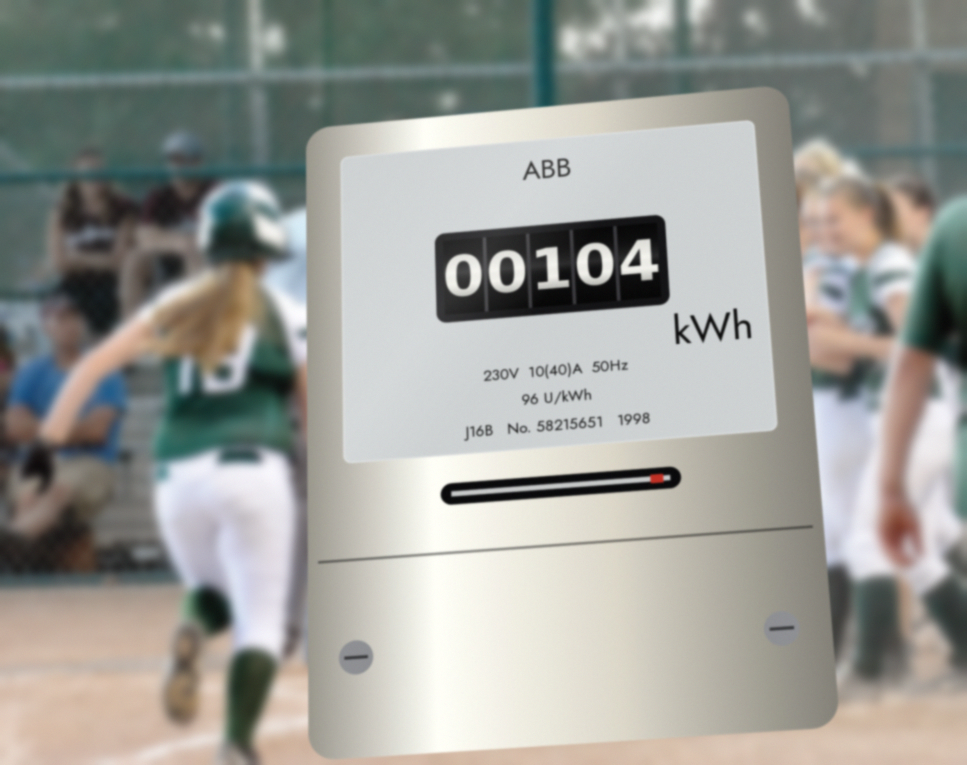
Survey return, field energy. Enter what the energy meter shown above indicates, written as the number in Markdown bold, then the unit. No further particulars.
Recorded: **104** kWh
